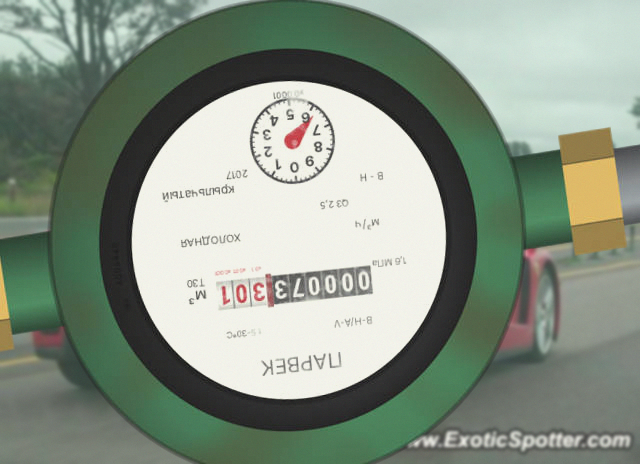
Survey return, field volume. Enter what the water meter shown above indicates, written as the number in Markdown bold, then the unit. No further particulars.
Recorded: **73.3016** m³
